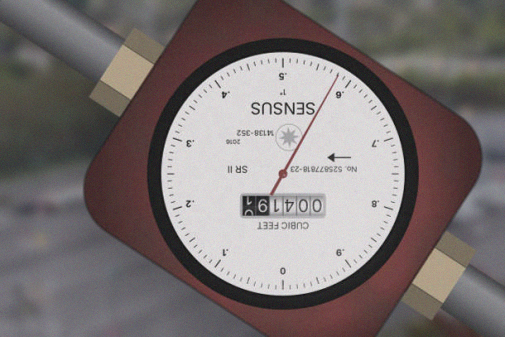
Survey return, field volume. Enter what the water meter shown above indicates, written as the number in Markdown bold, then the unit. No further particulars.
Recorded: **4190.58** ft³
